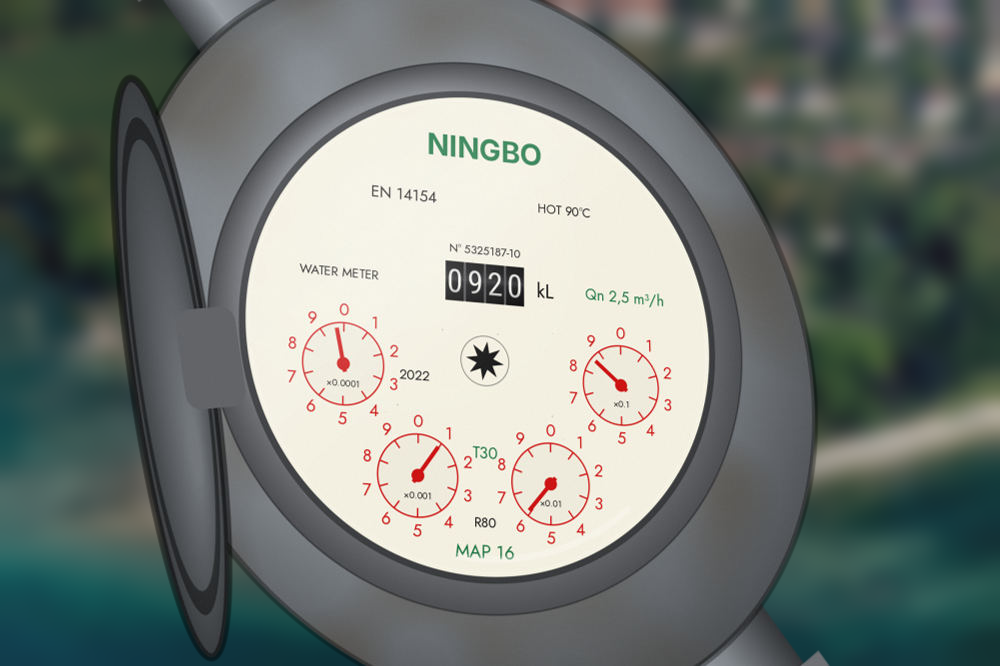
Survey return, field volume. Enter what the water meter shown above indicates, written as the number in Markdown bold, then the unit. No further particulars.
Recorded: **920.8609** kL
